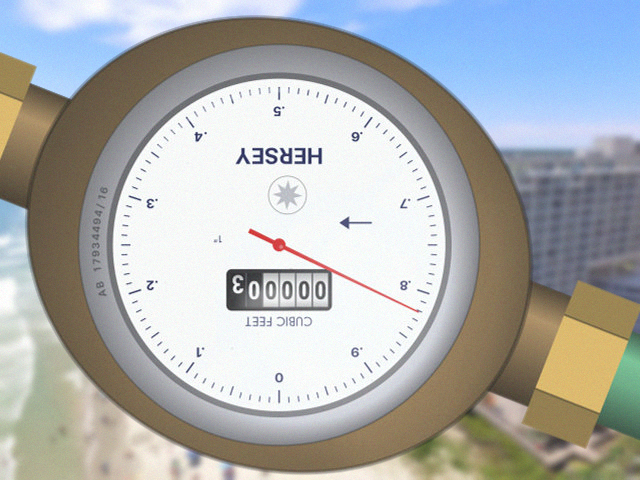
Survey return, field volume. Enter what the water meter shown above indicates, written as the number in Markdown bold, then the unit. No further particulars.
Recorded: **2.82** ft³
